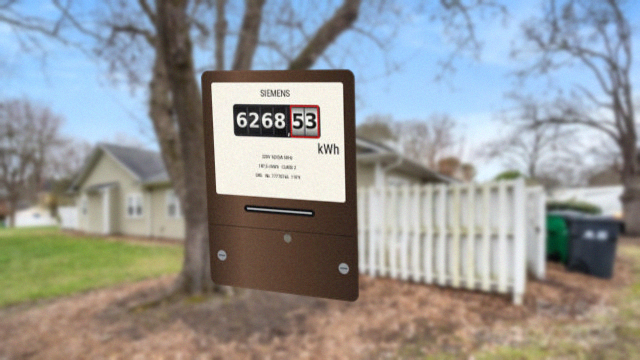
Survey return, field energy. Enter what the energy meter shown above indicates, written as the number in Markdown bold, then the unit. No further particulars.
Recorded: **6268.53** kWh
